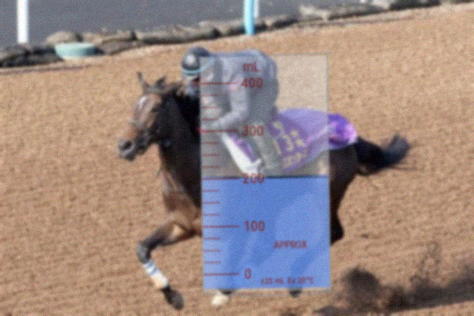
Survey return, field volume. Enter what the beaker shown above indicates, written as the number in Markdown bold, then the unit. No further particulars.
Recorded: **200** mL
